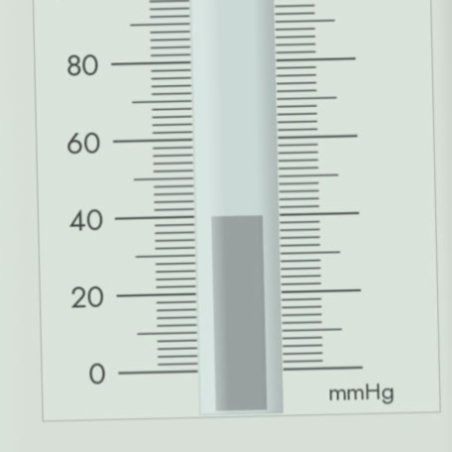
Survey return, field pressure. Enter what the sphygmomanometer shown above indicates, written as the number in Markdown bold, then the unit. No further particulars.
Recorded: **40** mmHg
